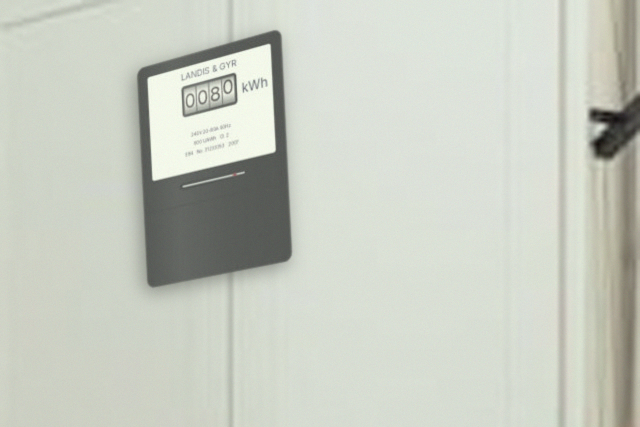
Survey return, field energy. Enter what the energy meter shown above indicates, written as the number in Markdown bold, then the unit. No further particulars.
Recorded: **80** kWh
